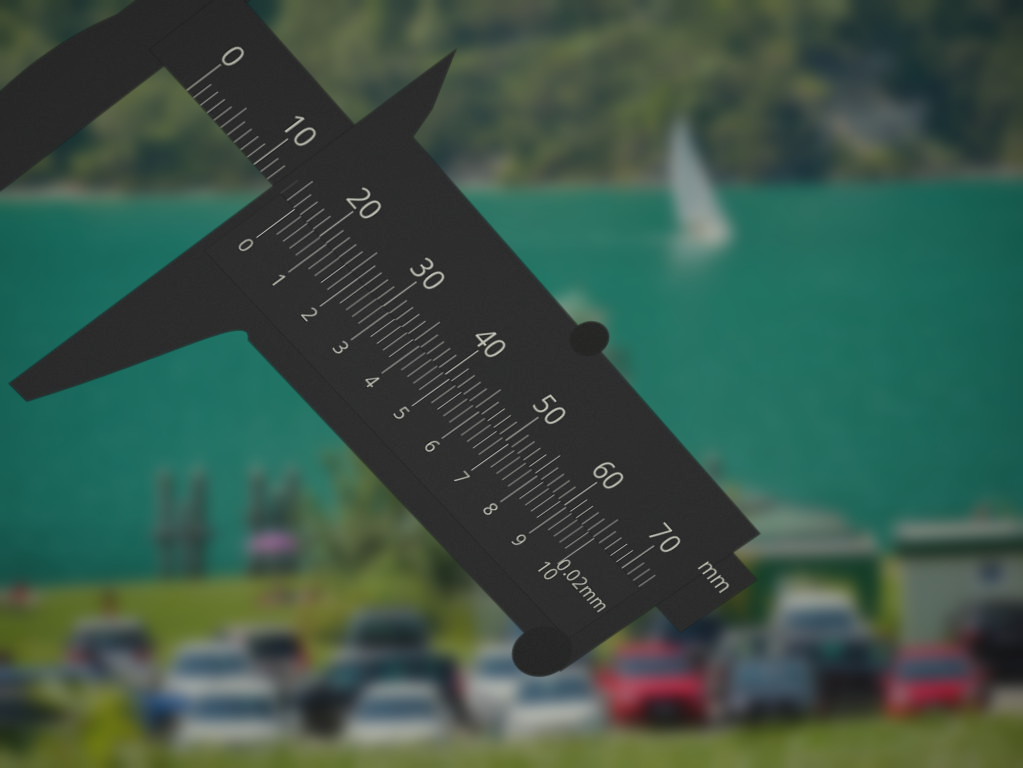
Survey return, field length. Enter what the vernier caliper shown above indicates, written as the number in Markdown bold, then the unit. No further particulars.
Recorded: **16.2** mm
